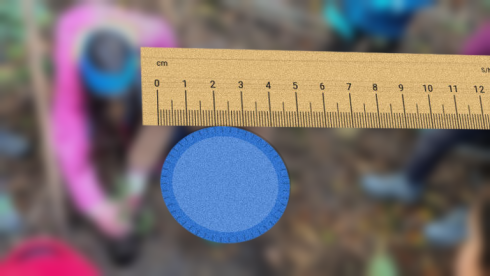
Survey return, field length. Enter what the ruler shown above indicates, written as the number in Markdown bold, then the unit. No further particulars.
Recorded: **4.5** cm
